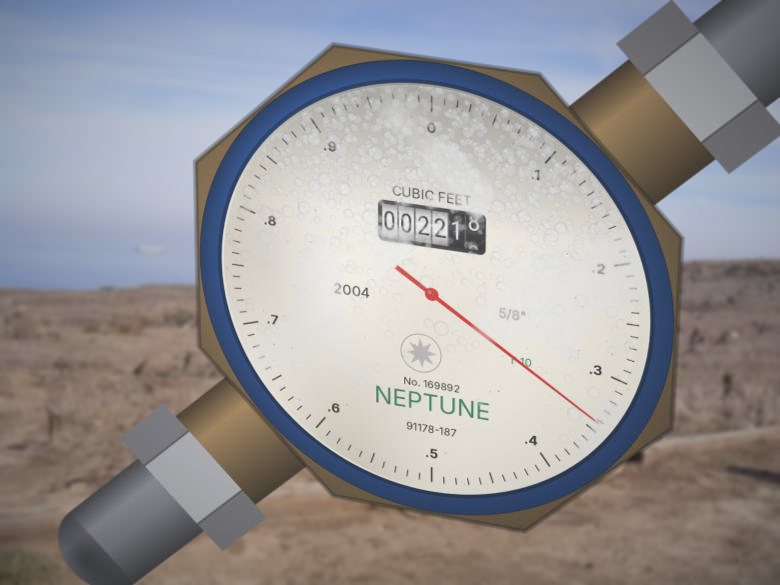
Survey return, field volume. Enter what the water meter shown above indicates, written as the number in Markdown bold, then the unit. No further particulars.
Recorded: **2218.34** ft³
